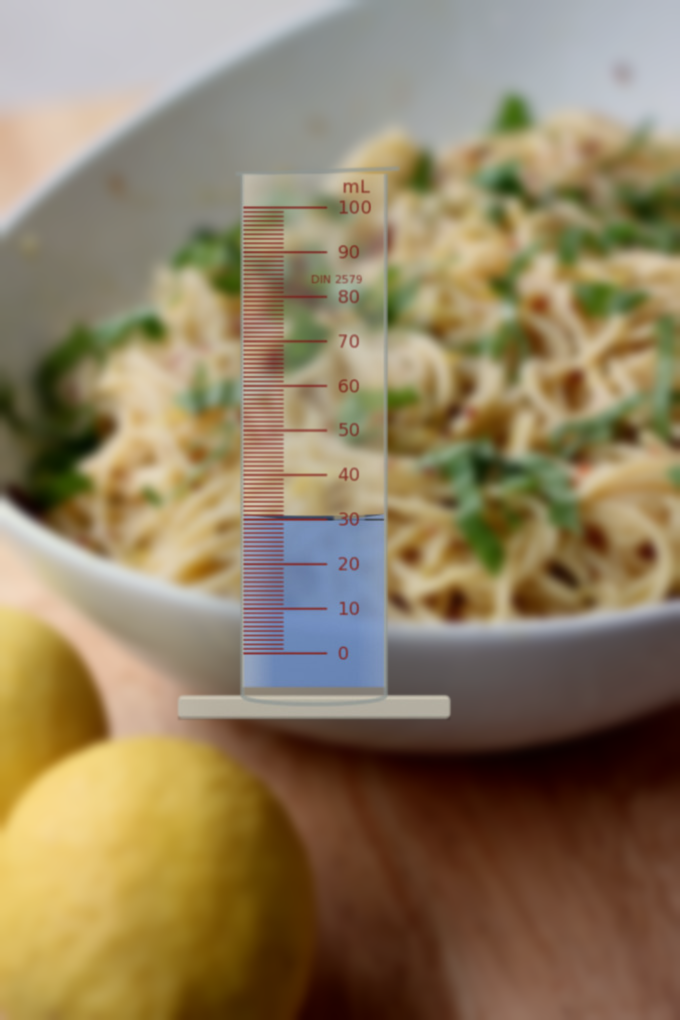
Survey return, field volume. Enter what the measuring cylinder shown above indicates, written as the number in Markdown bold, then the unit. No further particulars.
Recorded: **30** mL
